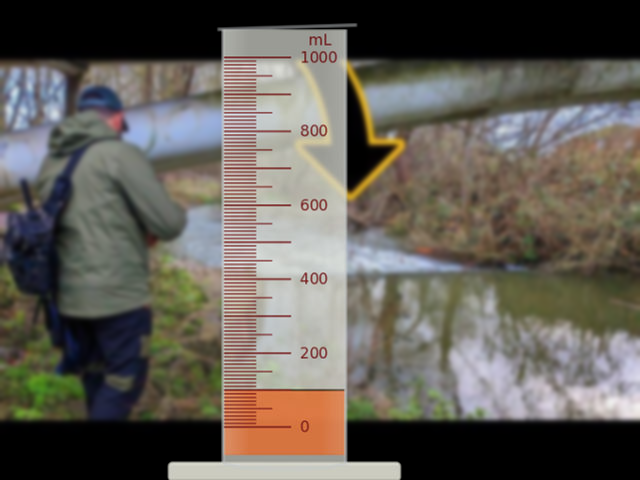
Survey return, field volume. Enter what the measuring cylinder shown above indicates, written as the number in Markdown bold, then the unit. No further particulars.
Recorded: **100** mL
